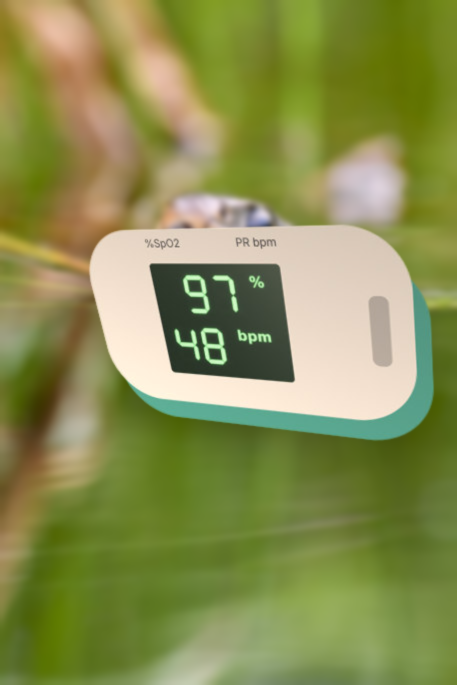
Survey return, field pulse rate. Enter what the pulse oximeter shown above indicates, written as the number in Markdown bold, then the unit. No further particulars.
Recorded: **48** bpm
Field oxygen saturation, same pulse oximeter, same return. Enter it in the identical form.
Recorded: **97** %
